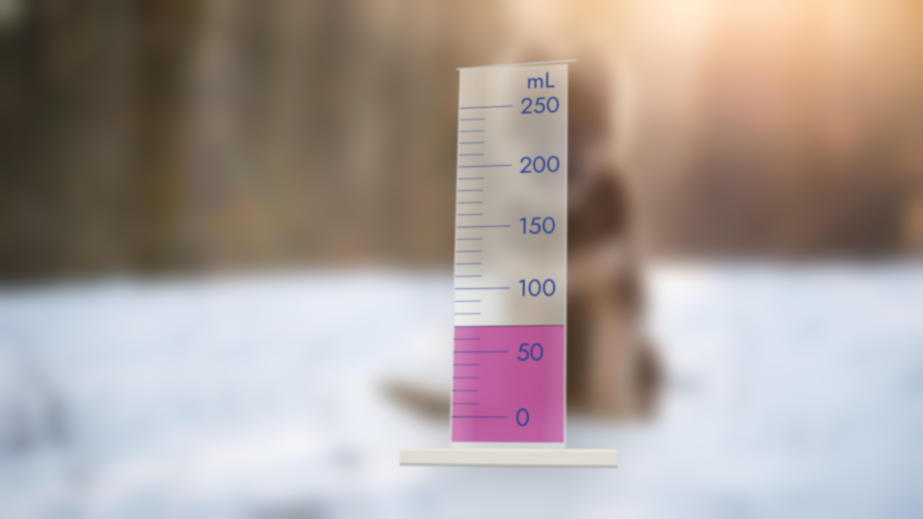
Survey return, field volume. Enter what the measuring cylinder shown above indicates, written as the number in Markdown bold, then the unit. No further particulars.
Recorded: **70** mL
